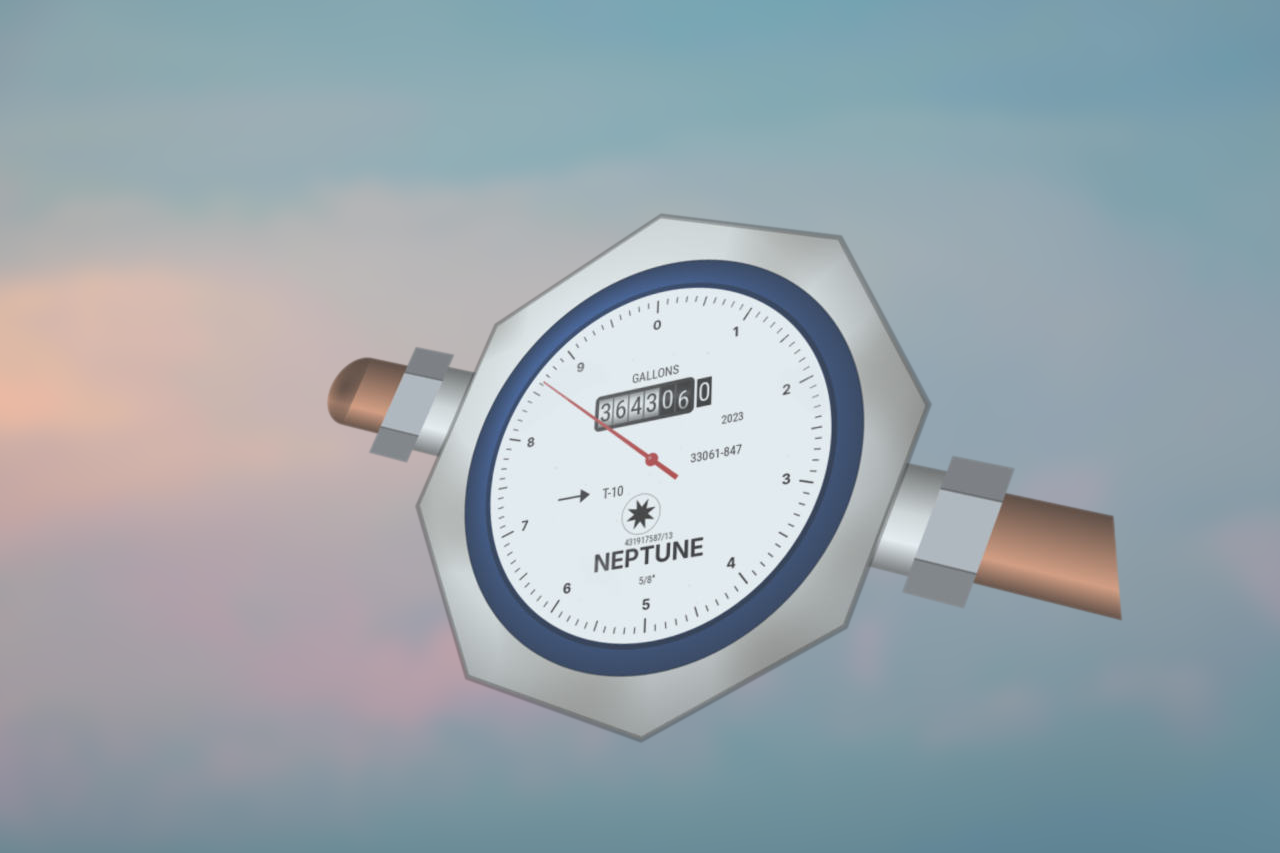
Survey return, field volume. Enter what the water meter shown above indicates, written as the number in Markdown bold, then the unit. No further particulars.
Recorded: **3643058.6** gal
